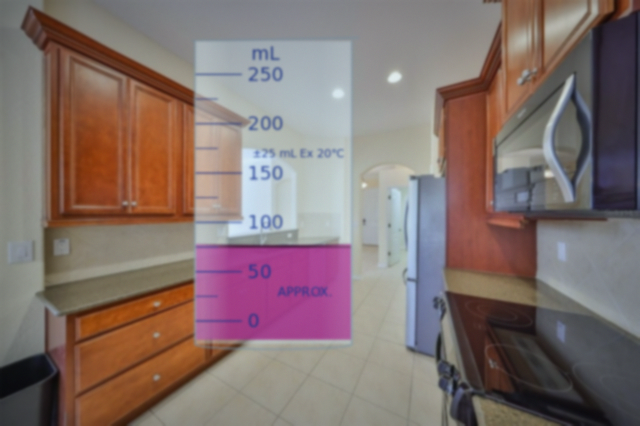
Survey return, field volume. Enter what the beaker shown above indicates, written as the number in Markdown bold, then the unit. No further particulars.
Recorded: **75** mL
